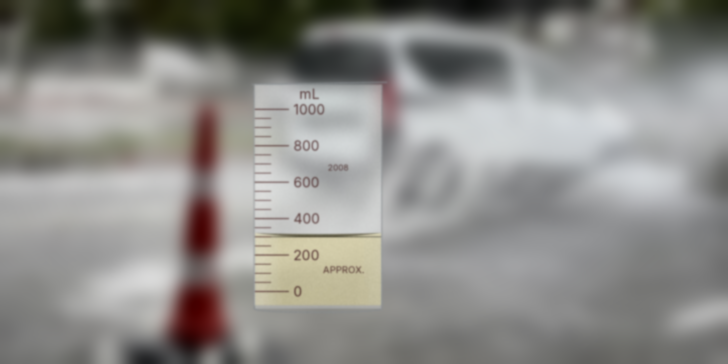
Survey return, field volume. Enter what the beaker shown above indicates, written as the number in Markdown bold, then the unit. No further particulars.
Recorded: **300** mL
